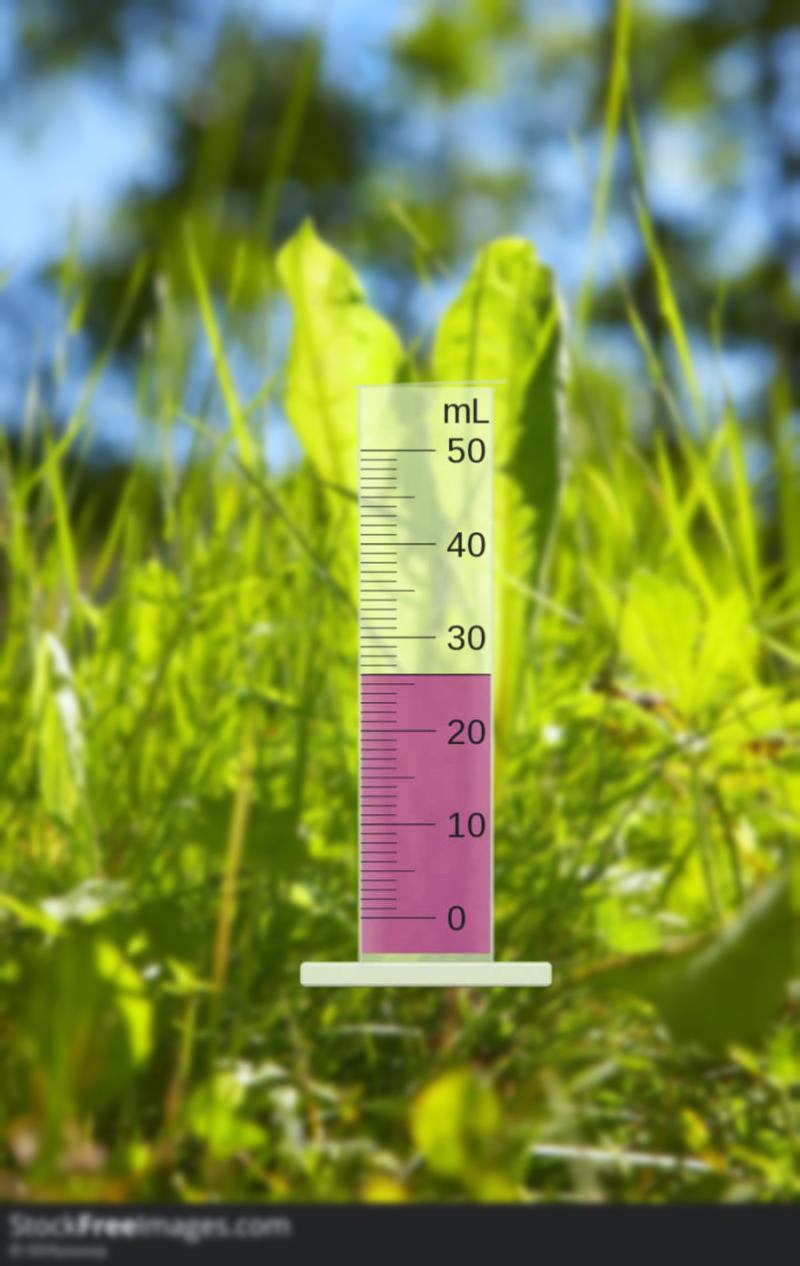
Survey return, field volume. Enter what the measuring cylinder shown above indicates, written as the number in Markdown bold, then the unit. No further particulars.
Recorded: **26** mL
